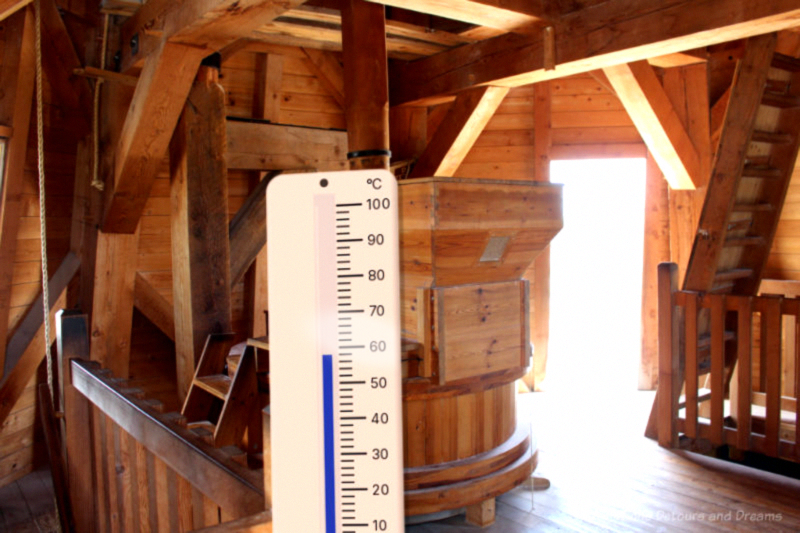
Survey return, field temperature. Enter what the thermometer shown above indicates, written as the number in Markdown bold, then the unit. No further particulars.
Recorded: **58** °C
